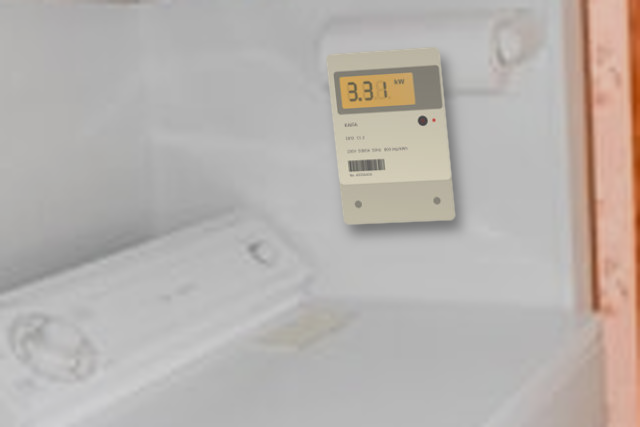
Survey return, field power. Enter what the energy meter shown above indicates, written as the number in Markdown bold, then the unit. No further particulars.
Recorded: **3.31** kW
